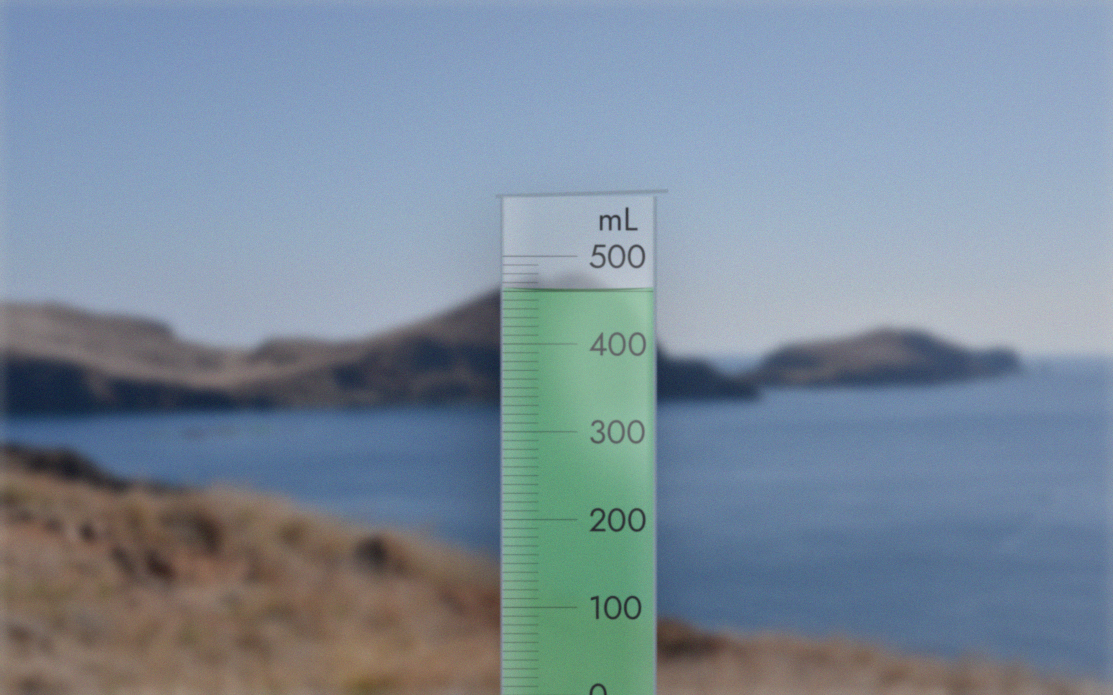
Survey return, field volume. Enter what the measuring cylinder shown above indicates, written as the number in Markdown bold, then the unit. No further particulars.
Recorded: **460** mL
